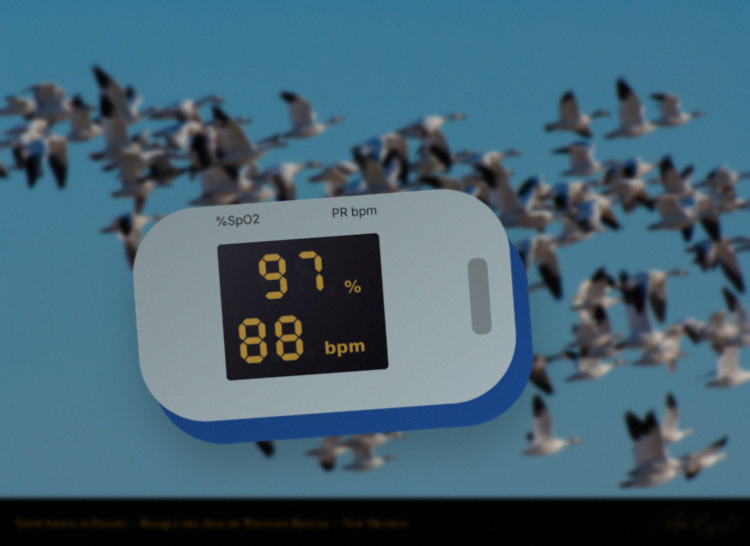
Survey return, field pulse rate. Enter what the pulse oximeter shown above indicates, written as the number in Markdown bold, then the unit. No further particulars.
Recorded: **88** bpm
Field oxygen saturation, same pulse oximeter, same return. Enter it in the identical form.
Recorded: **97** %
